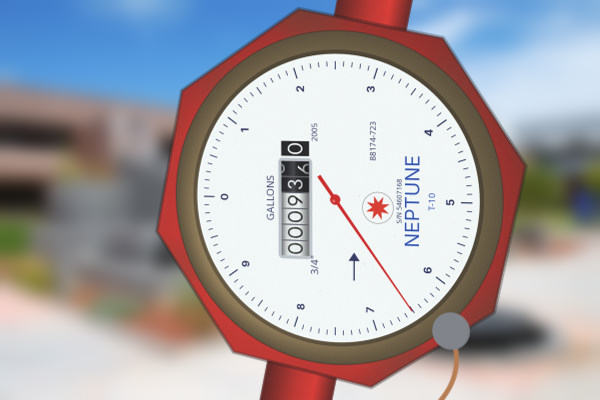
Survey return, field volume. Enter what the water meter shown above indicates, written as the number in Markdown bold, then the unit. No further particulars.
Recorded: **9356.5** gal
